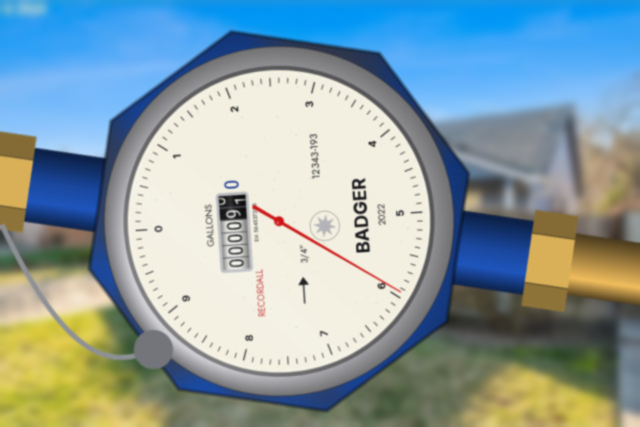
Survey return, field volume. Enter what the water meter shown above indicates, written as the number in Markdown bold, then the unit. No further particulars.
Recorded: **905.9** gal
